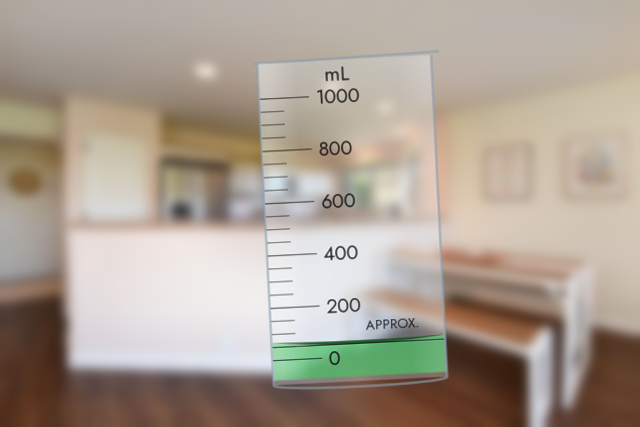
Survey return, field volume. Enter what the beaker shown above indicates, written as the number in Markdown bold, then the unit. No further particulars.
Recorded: **50** mL
